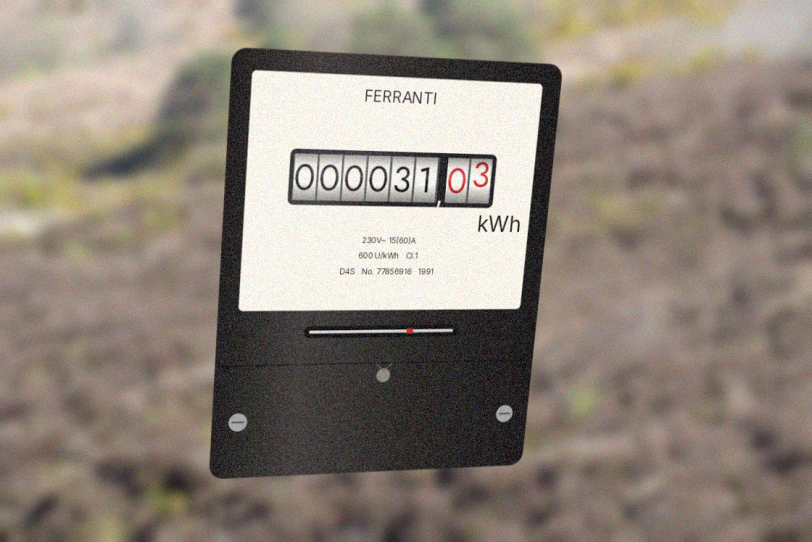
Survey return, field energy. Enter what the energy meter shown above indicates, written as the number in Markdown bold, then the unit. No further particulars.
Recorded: **31.03** kWh
